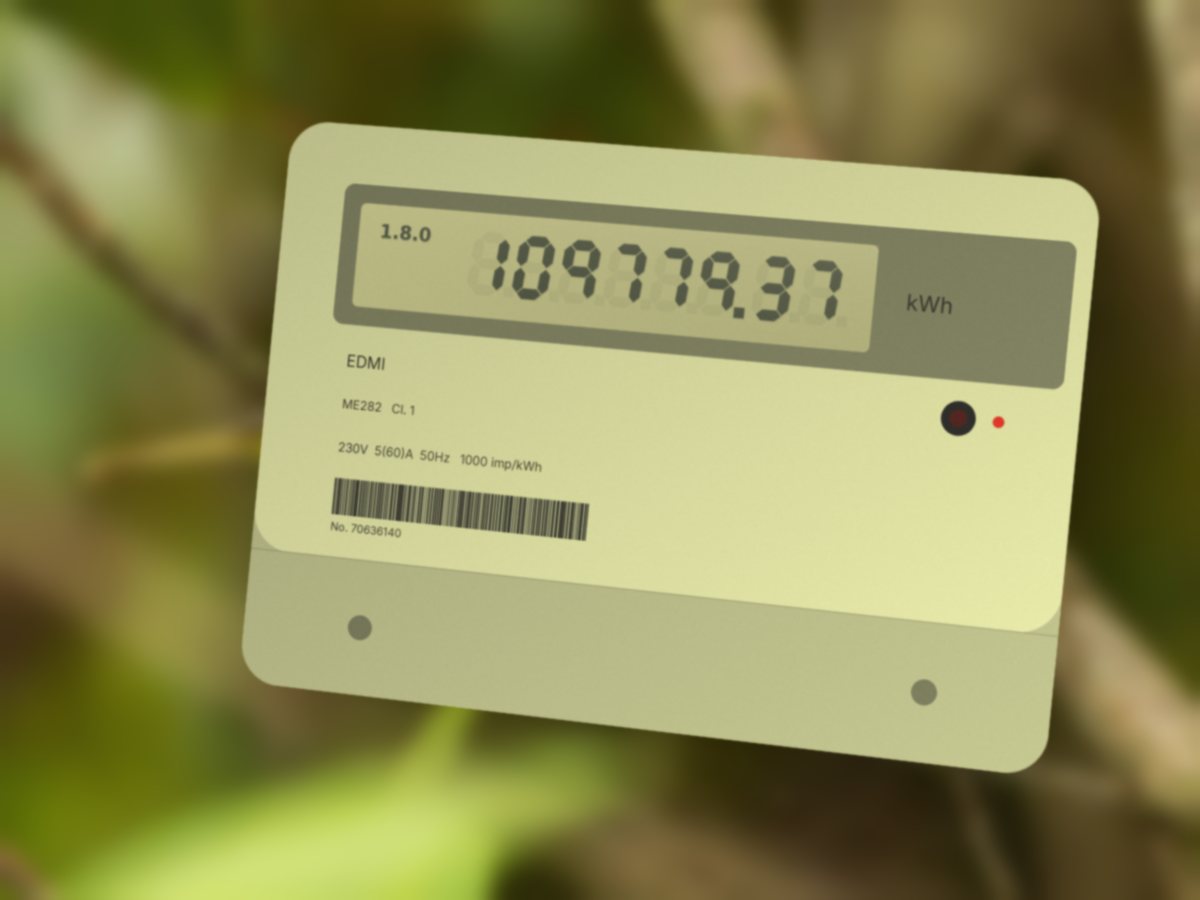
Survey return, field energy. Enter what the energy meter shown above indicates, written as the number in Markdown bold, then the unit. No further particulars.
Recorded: **109779.37** kWh
